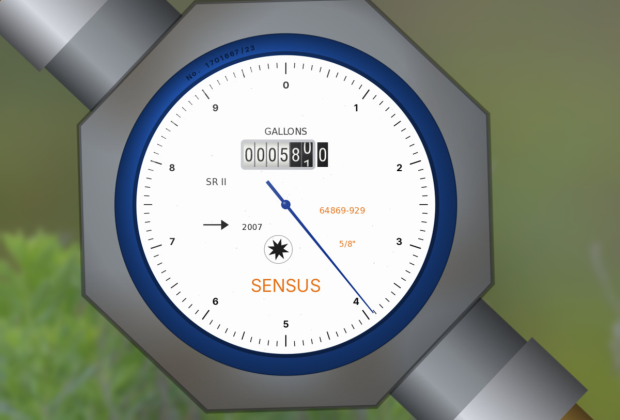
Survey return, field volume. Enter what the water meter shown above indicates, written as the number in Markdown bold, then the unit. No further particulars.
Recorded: **5803.9** gal
